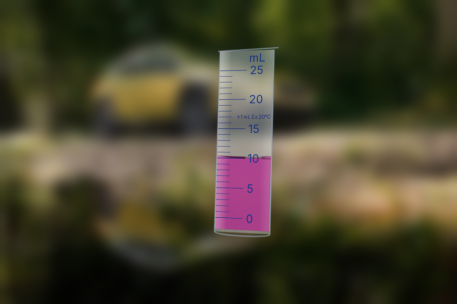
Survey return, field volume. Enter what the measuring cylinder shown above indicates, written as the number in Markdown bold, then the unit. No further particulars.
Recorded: **10** mL
